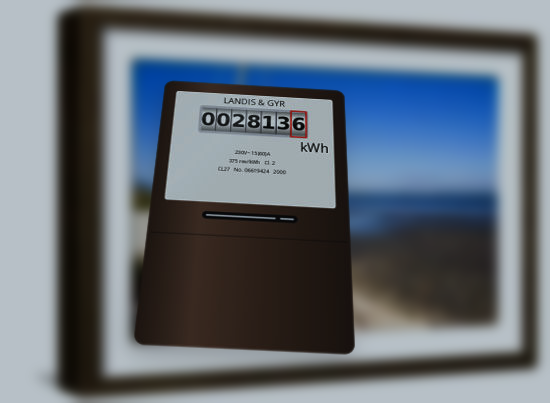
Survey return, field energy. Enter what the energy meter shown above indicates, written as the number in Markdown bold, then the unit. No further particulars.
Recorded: **2813.6** kWh
